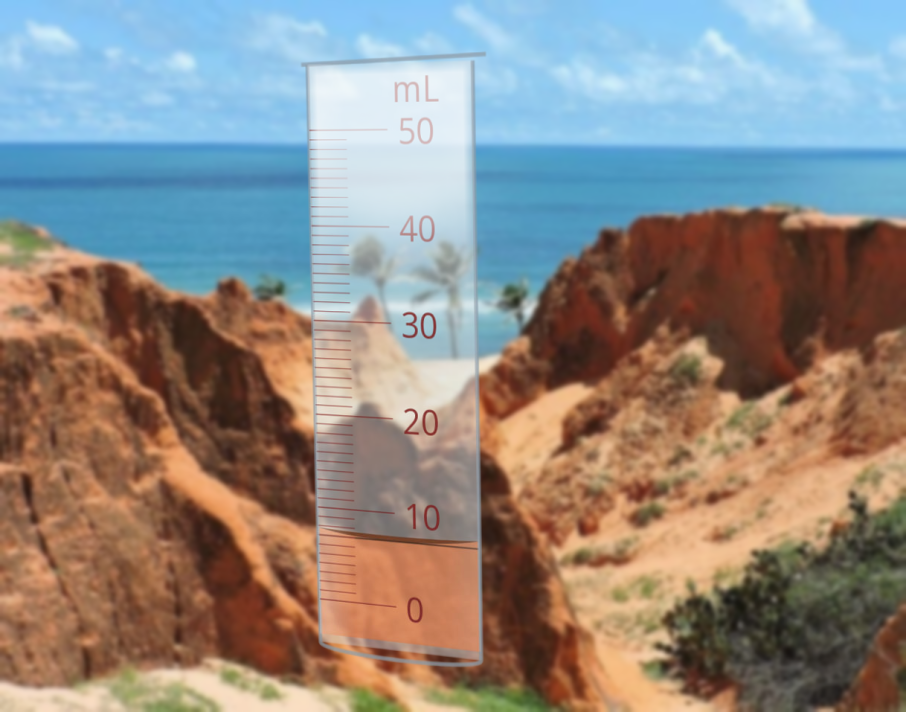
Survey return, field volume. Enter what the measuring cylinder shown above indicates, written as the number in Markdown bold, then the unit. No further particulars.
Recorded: **7** mL
